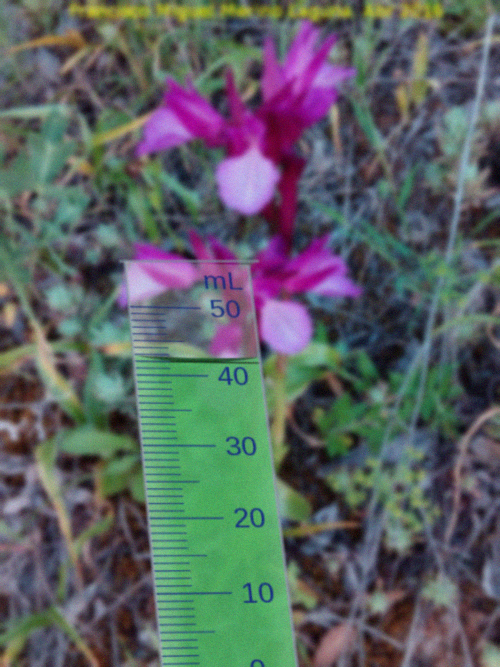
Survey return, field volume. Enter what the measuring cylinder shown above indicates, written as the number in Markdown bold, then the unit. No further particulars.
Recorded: **42** mL
